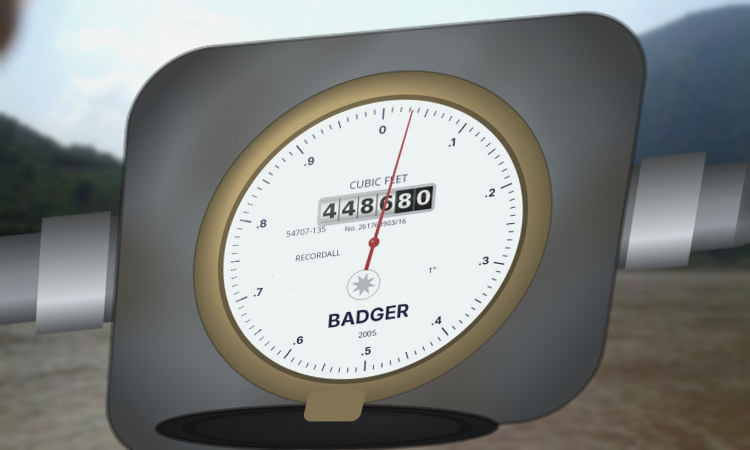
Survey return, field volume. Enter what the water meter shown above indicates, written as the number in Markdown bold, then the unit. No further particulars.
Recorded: **448680.03** ft³
